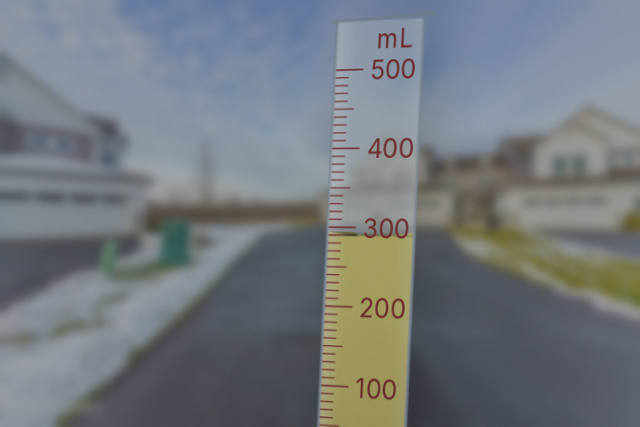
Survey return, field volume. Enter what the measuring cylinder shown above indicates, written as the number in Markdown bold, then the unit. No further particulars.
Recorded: **290** mL
